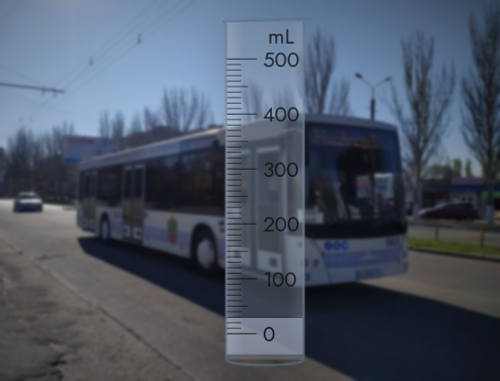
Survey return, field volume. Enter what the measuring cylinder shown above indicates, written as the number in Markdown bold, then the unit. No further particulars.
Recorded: **30** mL
